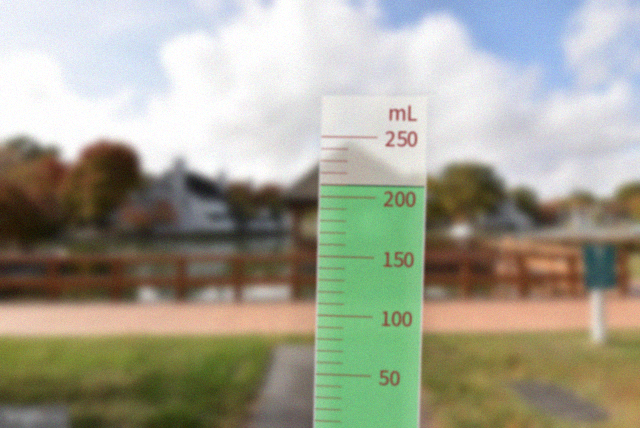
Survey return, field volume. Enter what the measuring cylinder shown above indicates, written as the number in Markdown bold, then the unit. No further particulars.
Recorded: **210** mL
